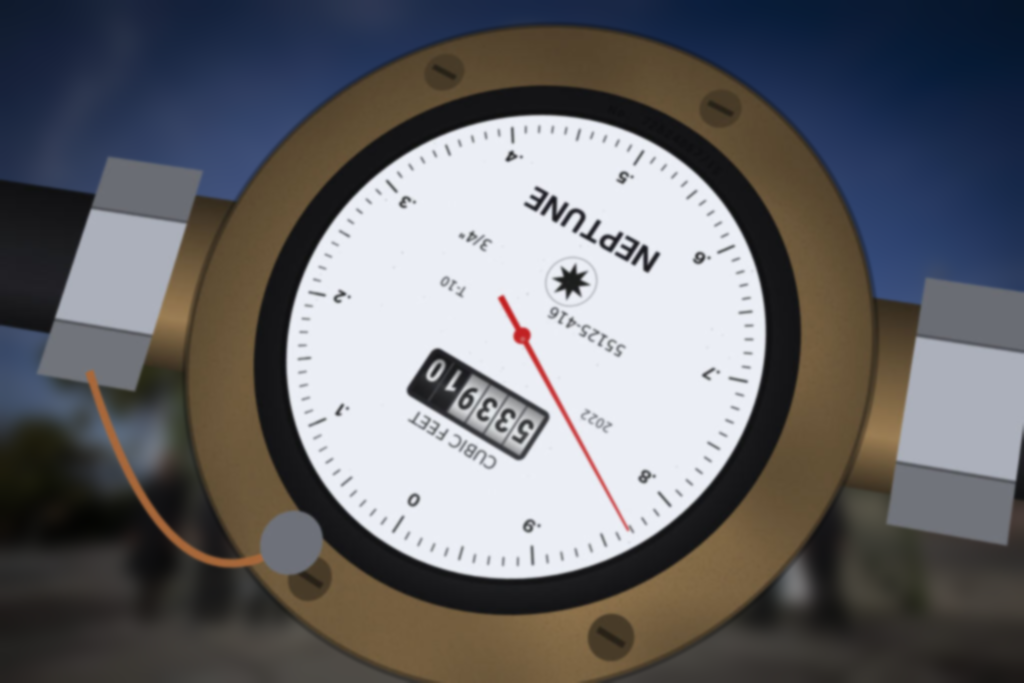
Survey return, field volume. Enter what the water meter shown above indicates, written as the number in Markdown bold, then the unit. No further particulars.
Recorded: **533909.83** ft³
